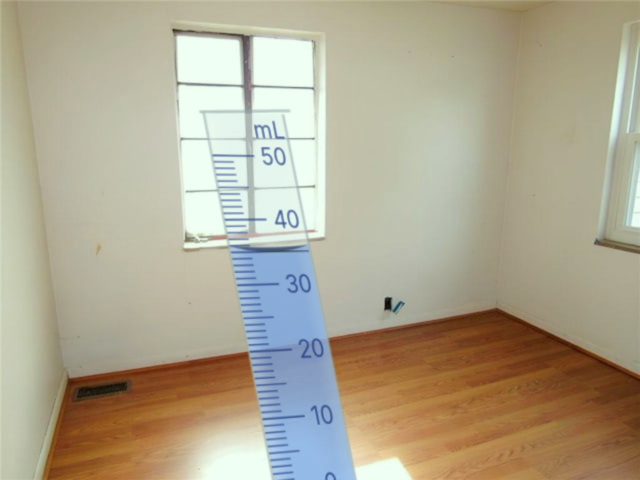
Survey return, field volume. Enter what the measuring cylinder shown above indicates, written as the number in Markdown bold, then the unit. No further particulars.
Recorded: **35** mL
